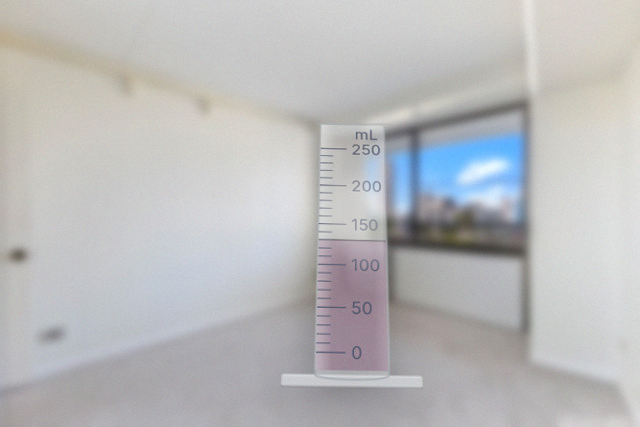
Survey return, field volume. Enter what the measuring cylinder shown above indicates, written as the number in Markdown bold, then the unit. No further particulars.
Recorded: **130** mL
